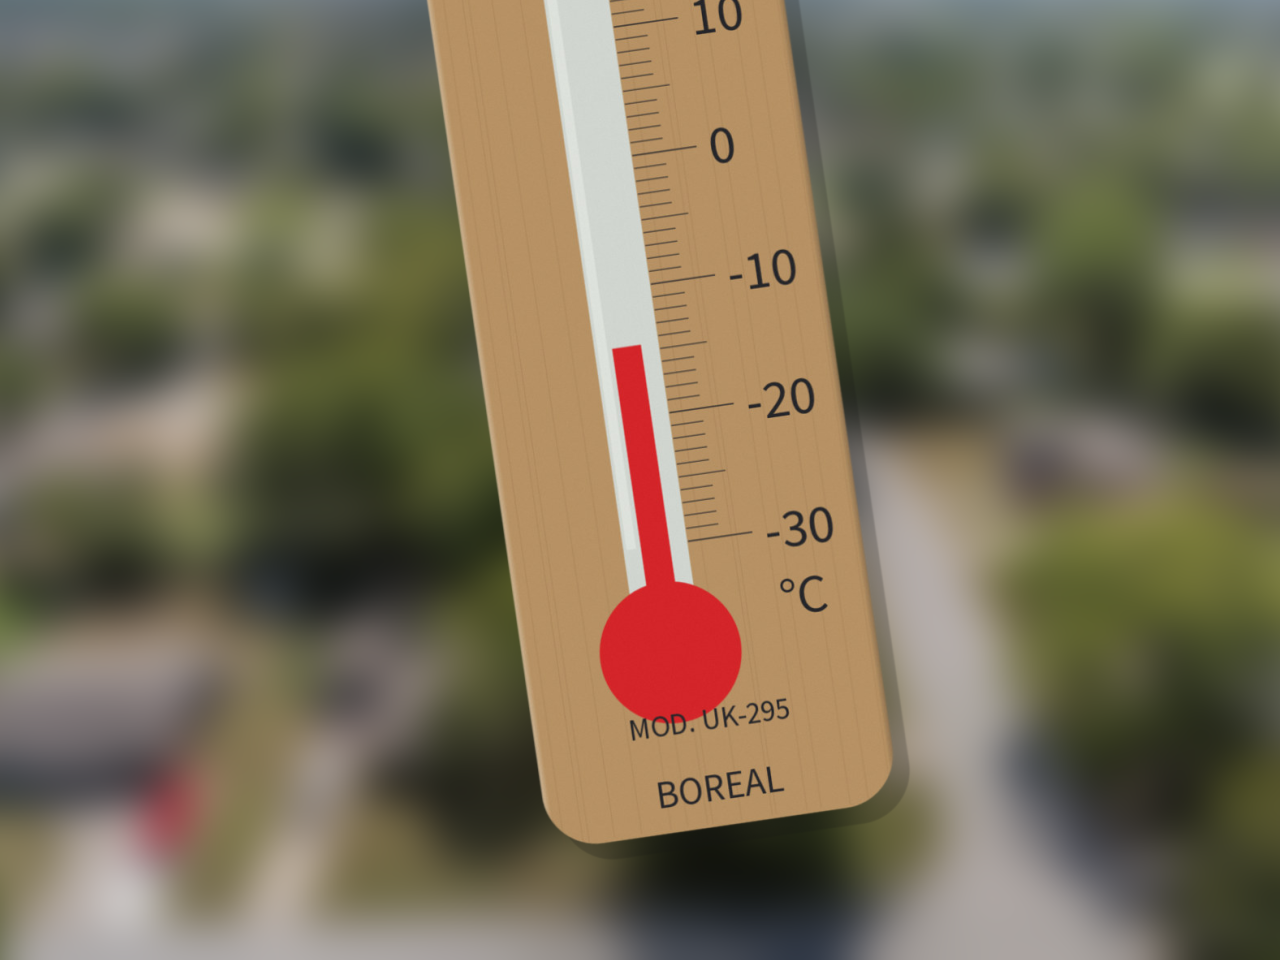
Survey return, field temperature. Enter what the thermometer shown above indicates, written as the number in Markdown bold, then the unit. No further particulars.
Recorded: **-14.5** °C
